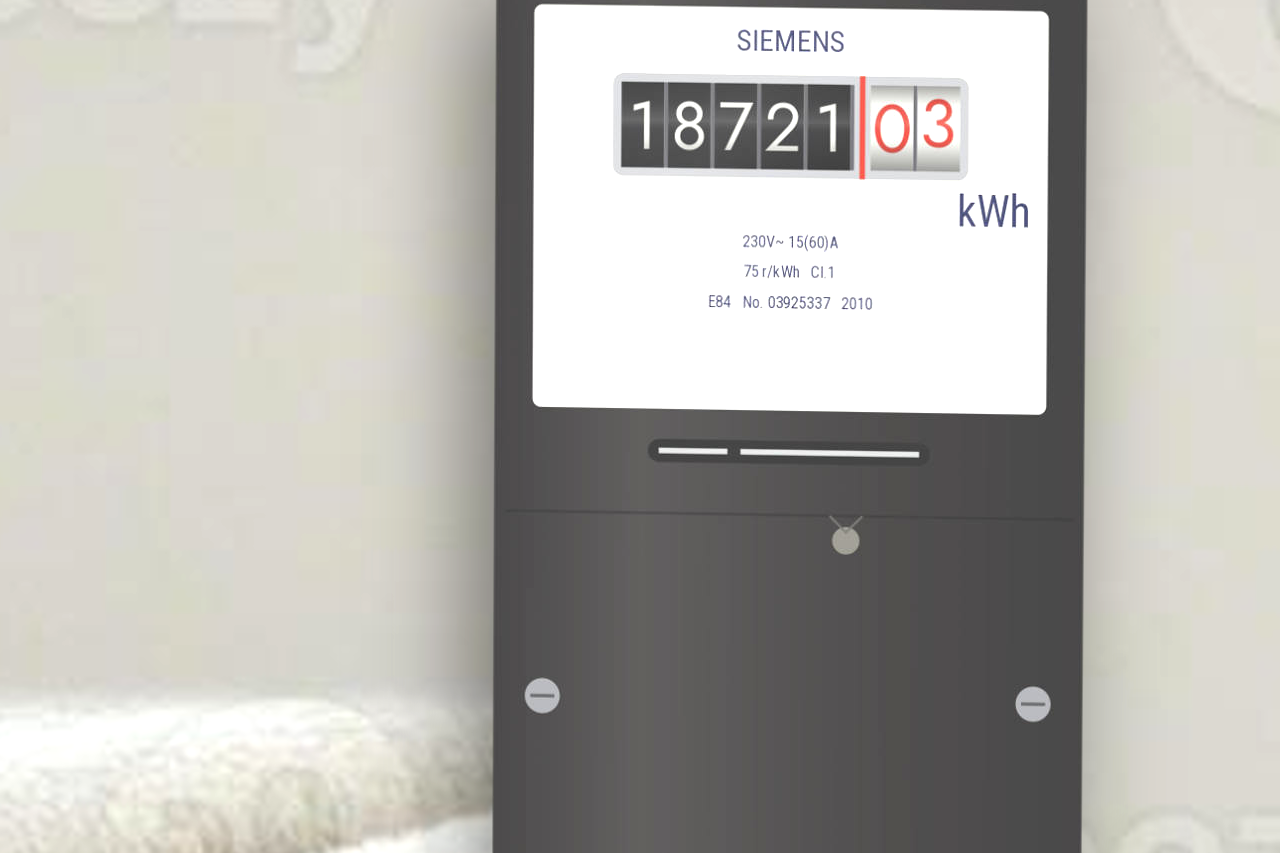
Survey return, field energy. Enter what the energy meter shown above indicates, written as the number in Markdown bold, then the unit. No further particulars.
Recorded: **18721.03** kWh
